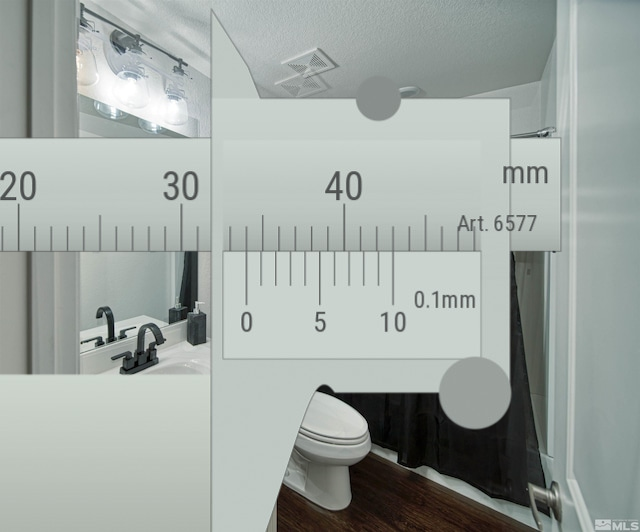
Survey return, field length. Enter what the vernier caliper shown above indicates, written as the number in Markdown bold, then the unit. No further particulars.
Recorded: **34.0** mm
